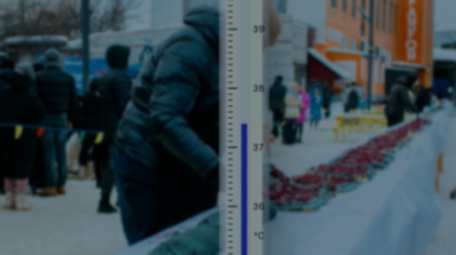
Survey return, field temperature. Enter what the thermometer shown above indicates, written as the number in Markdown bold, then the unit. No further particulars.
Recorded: **37.4** °C
